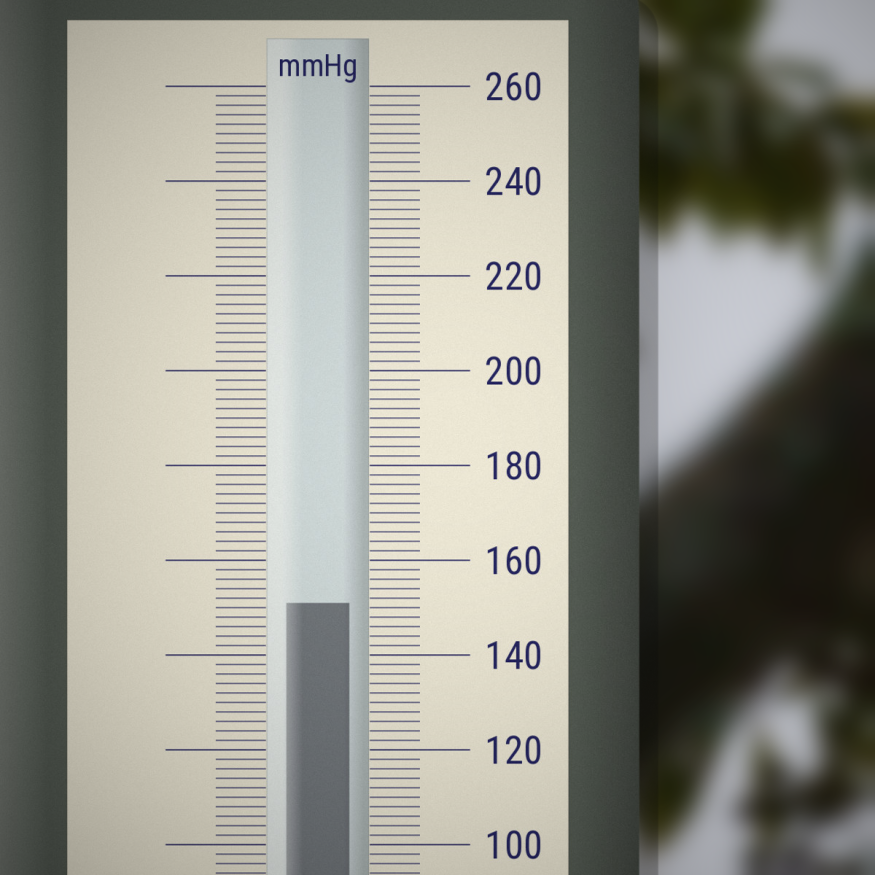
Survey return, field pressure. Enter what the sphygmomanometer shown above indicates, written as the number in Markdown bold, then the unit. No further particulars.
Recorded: **151** mmHg
